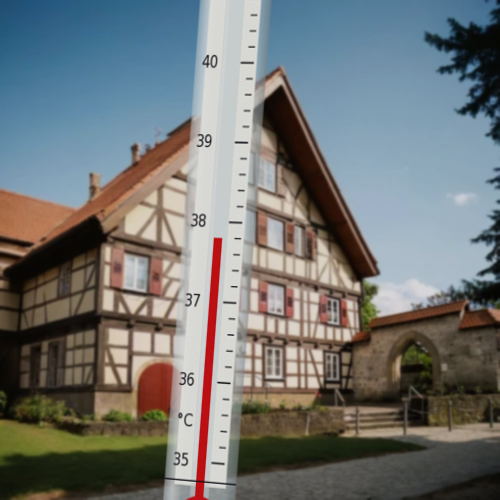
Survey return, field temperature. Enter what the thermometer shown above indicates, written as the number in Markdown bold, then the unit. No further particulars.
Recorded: **37.8** °C
